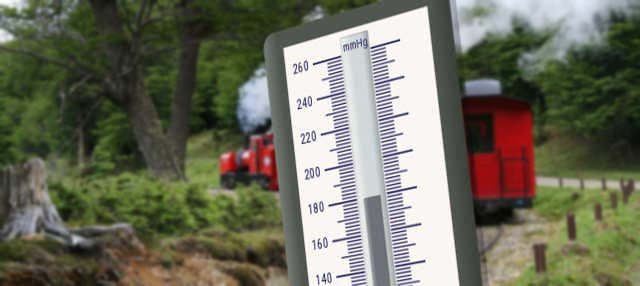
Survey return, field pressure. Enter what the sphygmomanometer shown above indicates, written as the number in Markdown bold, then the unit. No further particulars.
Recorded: **180** mmHg
